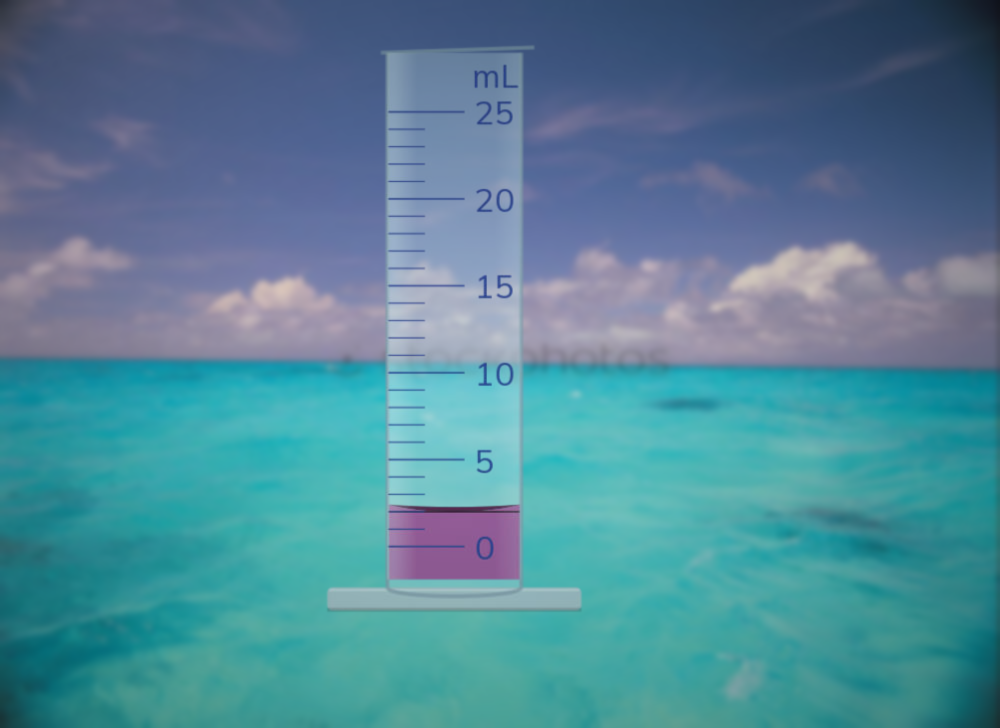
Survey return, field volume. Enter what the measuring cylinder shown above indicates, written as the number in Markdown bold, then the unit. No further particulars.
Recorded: **2** mL
